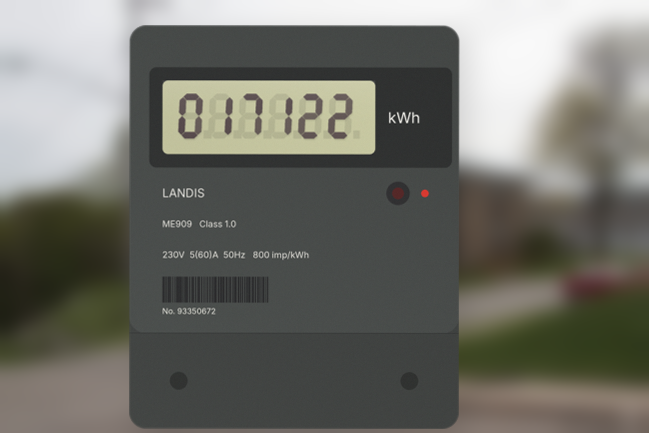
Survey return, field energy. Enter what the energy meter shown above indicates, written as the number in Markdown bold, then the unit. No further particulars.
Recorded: **17122** kWh
